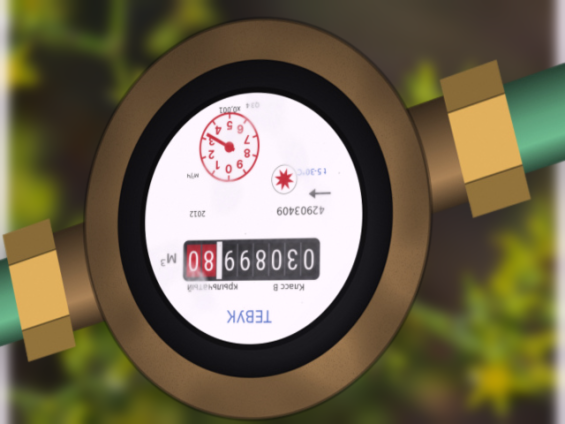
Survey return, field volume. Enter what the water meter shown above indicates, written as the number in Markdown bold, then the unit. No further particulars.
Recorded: **30899.803** m³
